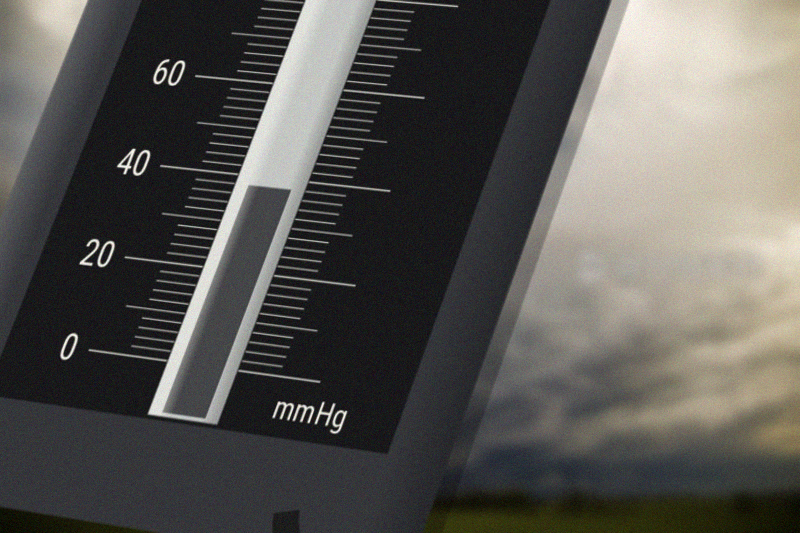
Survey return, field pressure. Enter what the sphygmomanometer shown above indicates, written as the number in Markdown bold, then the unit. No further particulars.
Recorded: **38** mmHg
